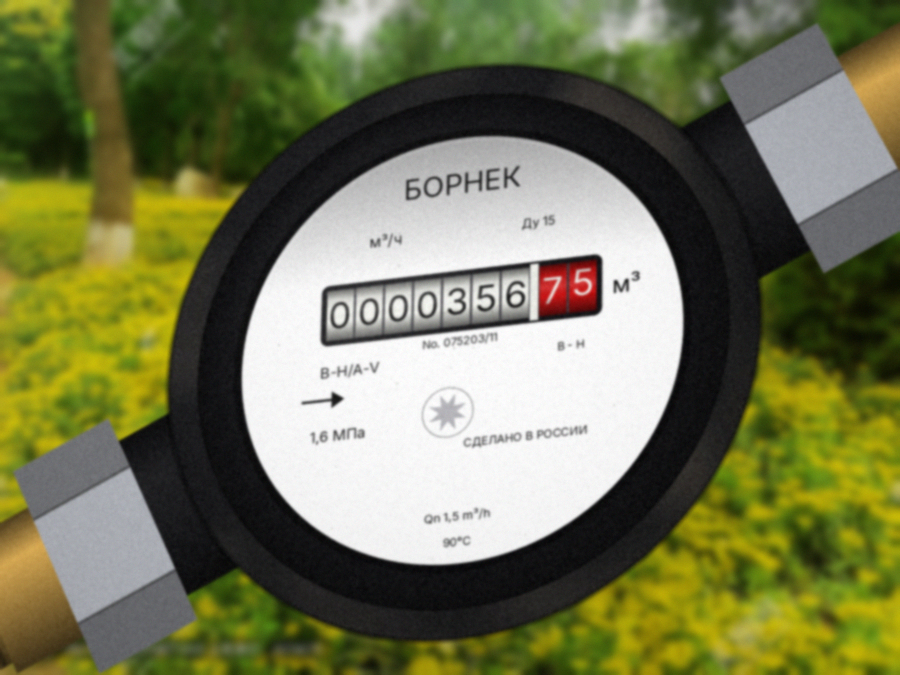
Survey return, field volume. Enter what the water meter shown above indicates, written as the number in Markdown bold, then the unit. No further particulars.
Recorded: **356.75** m³
